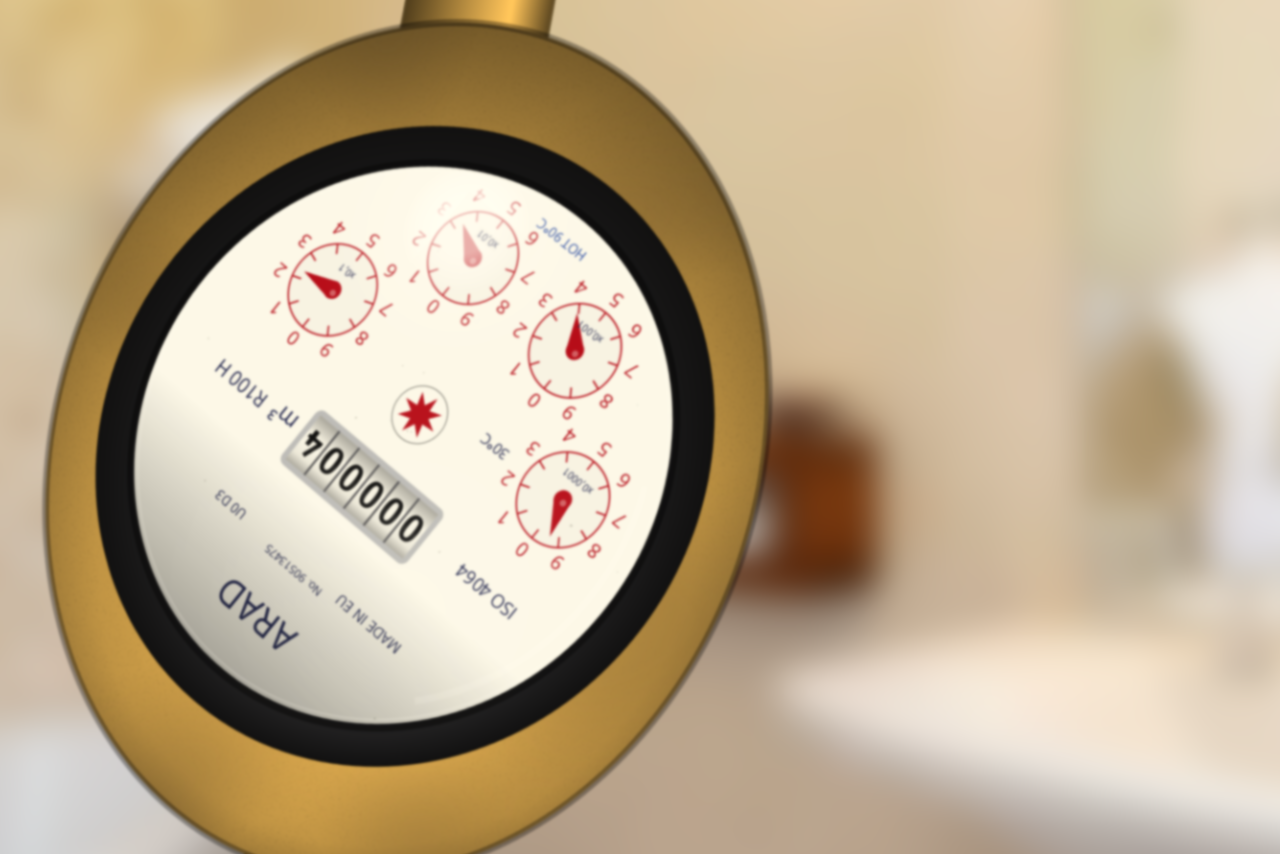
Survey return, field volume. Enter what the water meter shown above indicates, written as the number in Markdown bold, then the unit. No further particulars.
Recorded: **4.2339** m³
